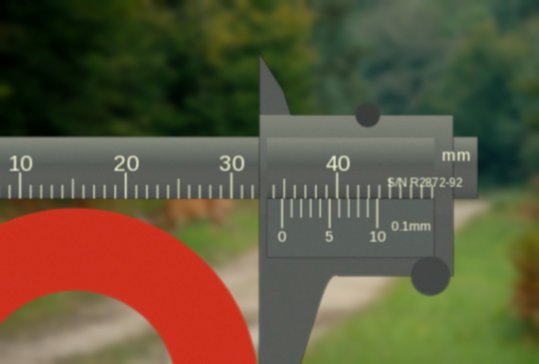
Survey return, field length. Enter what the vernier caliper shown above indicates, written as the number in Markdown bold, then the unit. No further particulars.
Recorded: **34.8** mm
